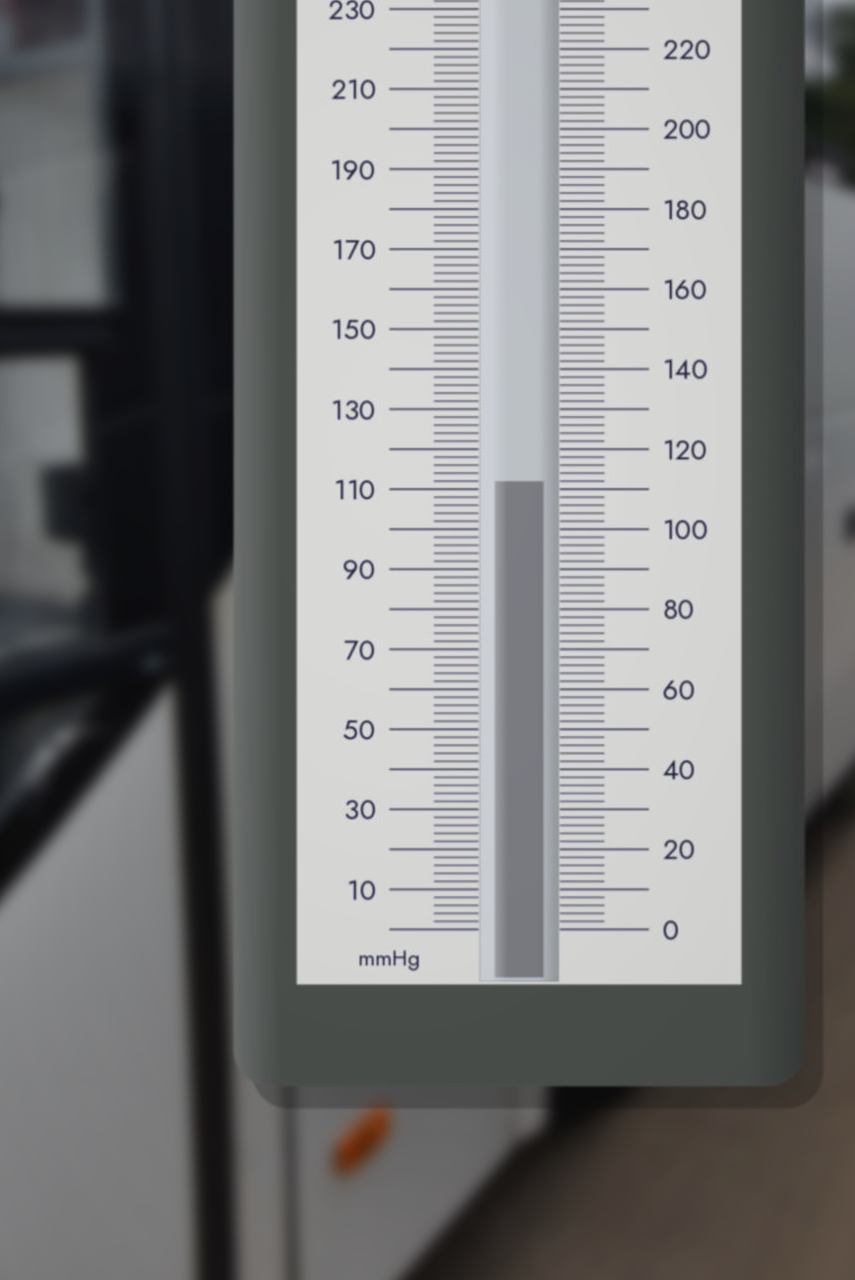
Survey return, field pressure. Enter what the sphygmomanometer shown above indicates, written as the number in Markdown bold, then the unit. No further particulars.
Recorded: **112** mmHg
